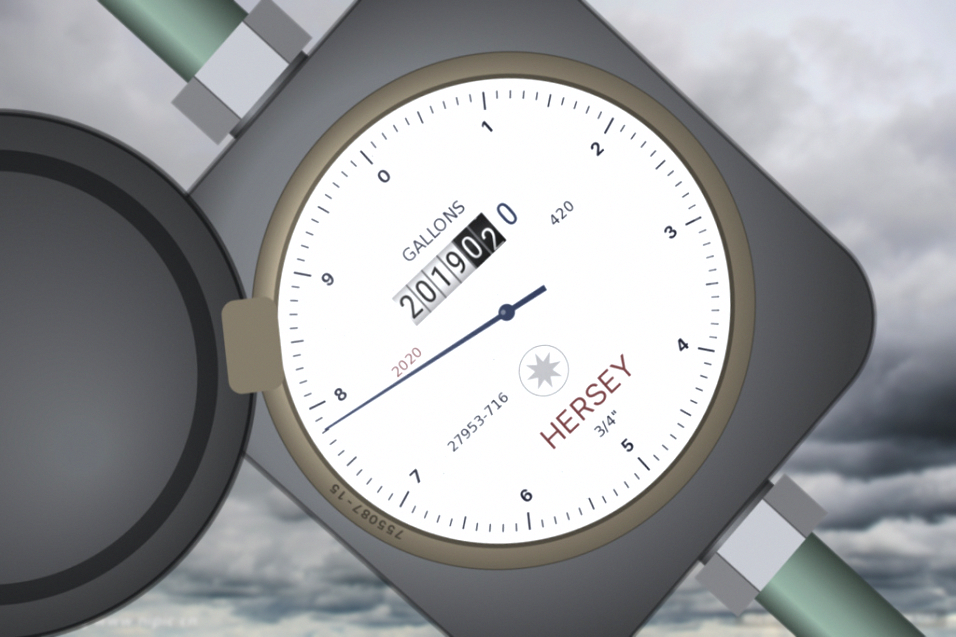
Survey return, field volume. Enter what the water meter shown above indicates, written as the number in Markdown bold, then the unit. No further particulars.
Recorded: **2019017.8** gal
